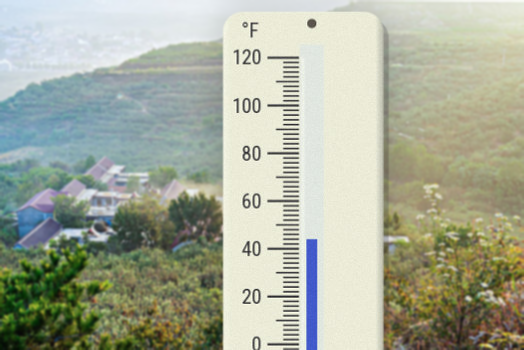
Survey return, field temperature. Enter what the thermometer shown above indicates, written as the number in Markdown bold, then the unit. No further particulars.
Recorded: **44** °F
